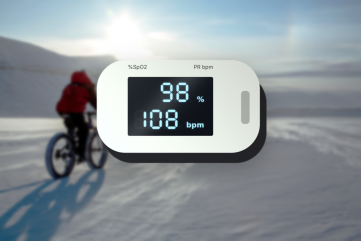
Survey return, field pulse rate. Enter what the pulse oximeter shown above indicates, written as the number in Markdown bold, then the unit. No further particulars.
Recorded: **108** bpm
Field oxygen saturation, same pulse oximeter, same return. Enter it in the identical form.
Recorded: **98** %
